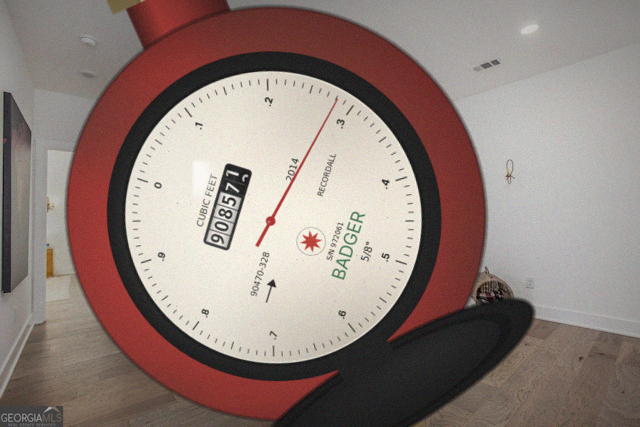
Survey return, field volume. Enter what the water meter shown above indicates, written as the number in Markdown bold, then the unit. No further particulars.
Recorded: **908571.28** ft³
